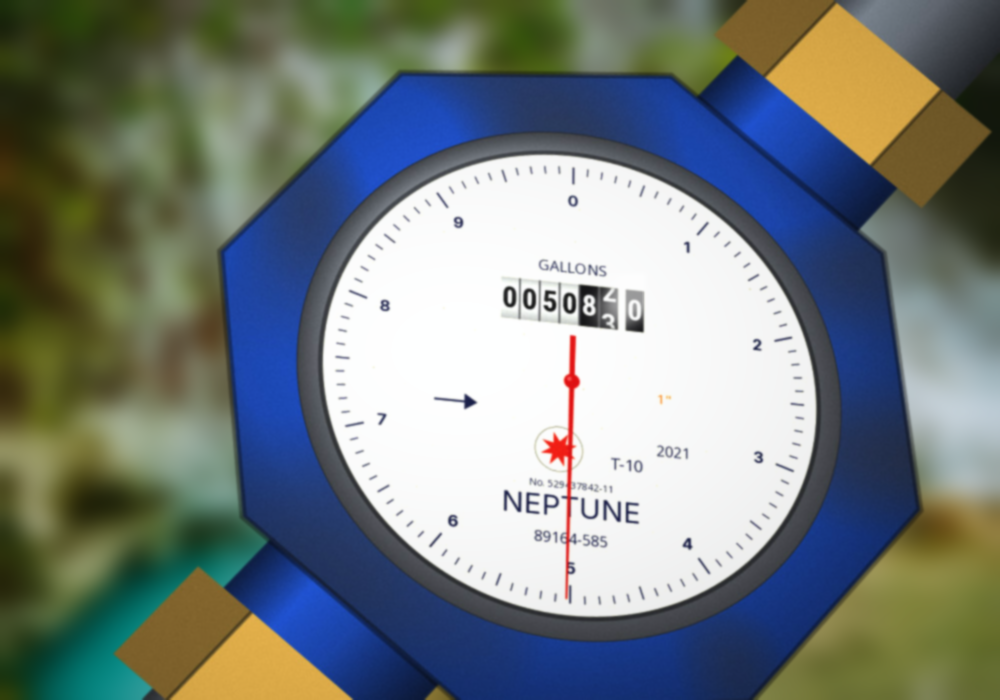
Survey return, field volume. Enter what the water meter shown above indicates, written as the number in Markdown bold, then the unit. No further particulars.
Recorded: **50825.0** gal
